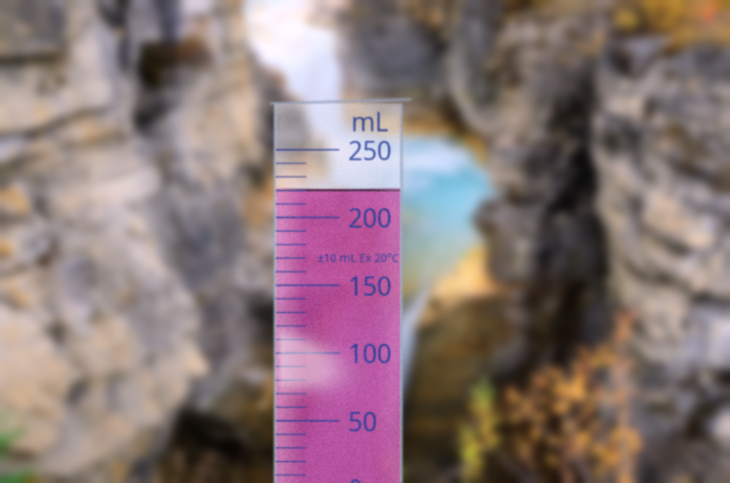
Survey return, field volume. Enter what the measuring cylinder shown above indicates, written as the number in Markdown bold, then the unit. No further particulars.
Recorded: **220** mL
